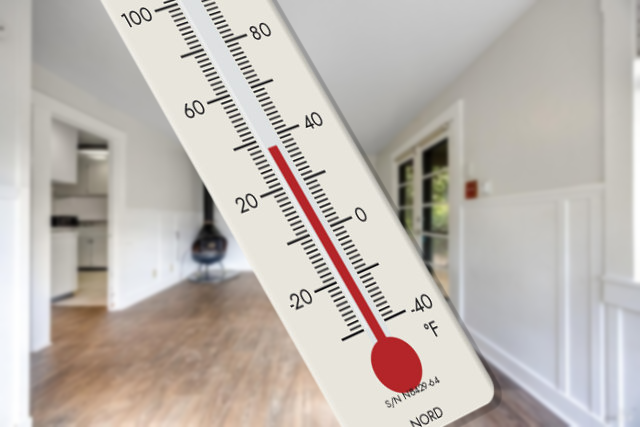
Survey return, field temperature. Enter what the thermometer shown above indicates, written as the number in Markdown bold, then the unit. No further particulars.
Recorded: **36** °F
